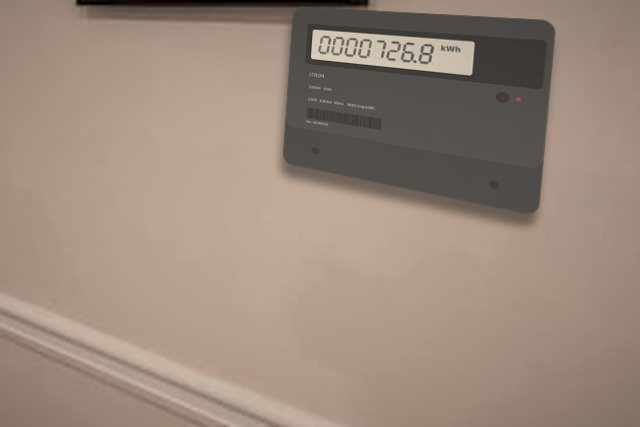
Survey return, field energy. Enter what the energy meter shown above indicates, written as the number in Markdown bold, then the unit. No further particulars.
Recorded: **726.8** kWh
